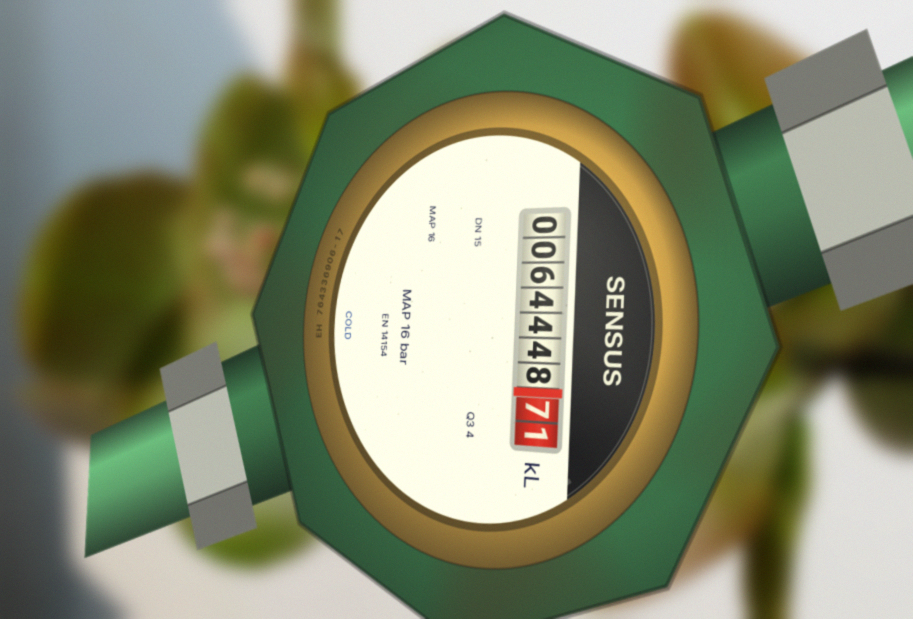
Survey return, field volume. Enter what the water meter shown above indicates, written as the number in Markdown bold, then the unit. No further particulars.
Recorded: **64448.71** kL
